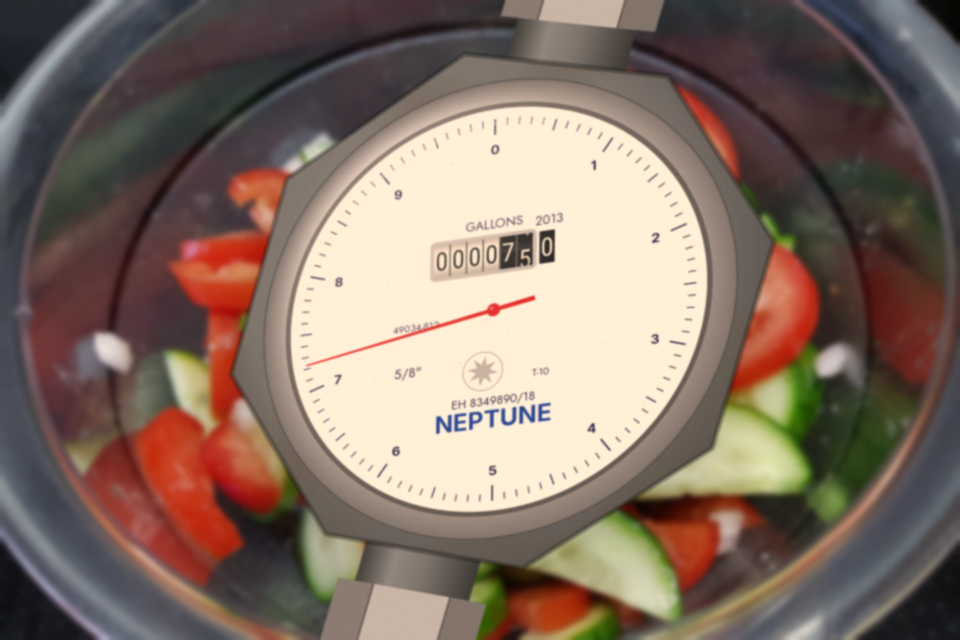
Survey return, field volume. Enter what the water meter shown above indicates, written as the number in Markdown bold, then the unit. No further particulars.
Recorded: **747.2** gal
